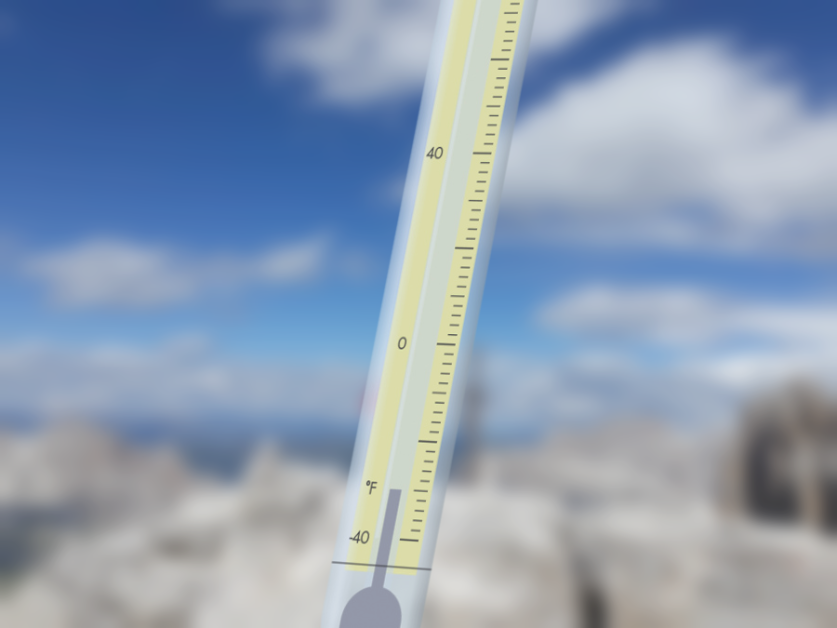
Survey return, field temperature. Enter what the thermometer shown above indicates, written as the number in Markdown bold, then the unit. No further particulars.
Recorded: **-30** °F
